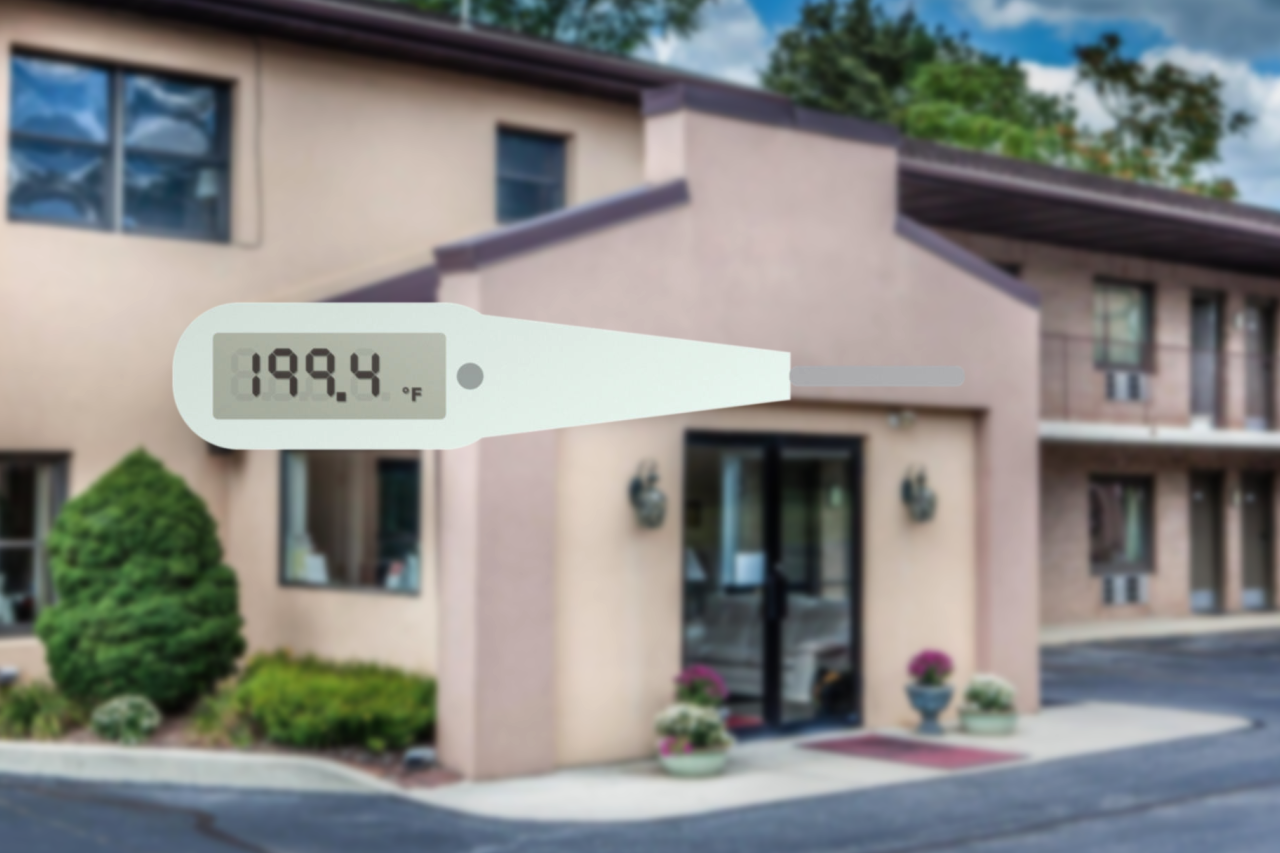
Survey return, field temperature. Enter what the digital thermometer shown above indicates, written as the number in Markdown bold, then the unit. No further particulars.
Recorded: **199.4** °F
